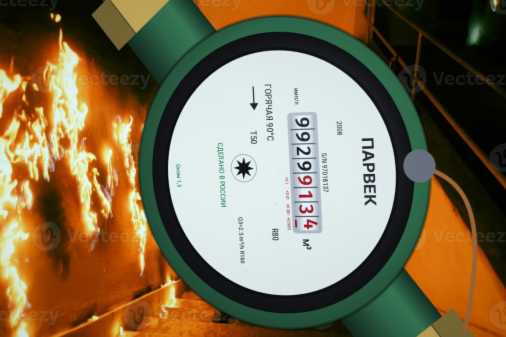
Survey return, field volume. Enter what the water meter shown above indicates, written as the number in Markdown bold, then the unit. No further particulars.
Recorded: **9929.9134** m³
